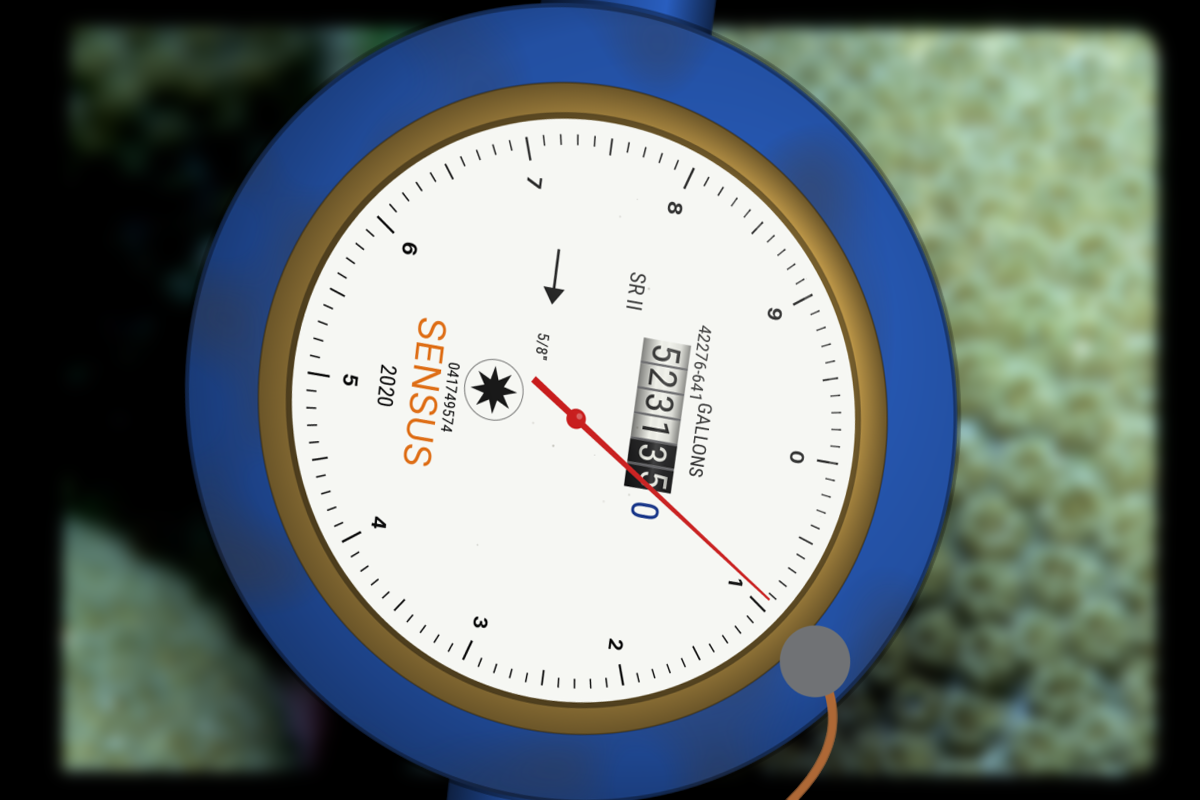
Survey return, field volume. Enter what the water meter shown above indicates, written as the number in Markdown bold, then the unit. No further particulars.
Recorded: **5231350.9** gal
